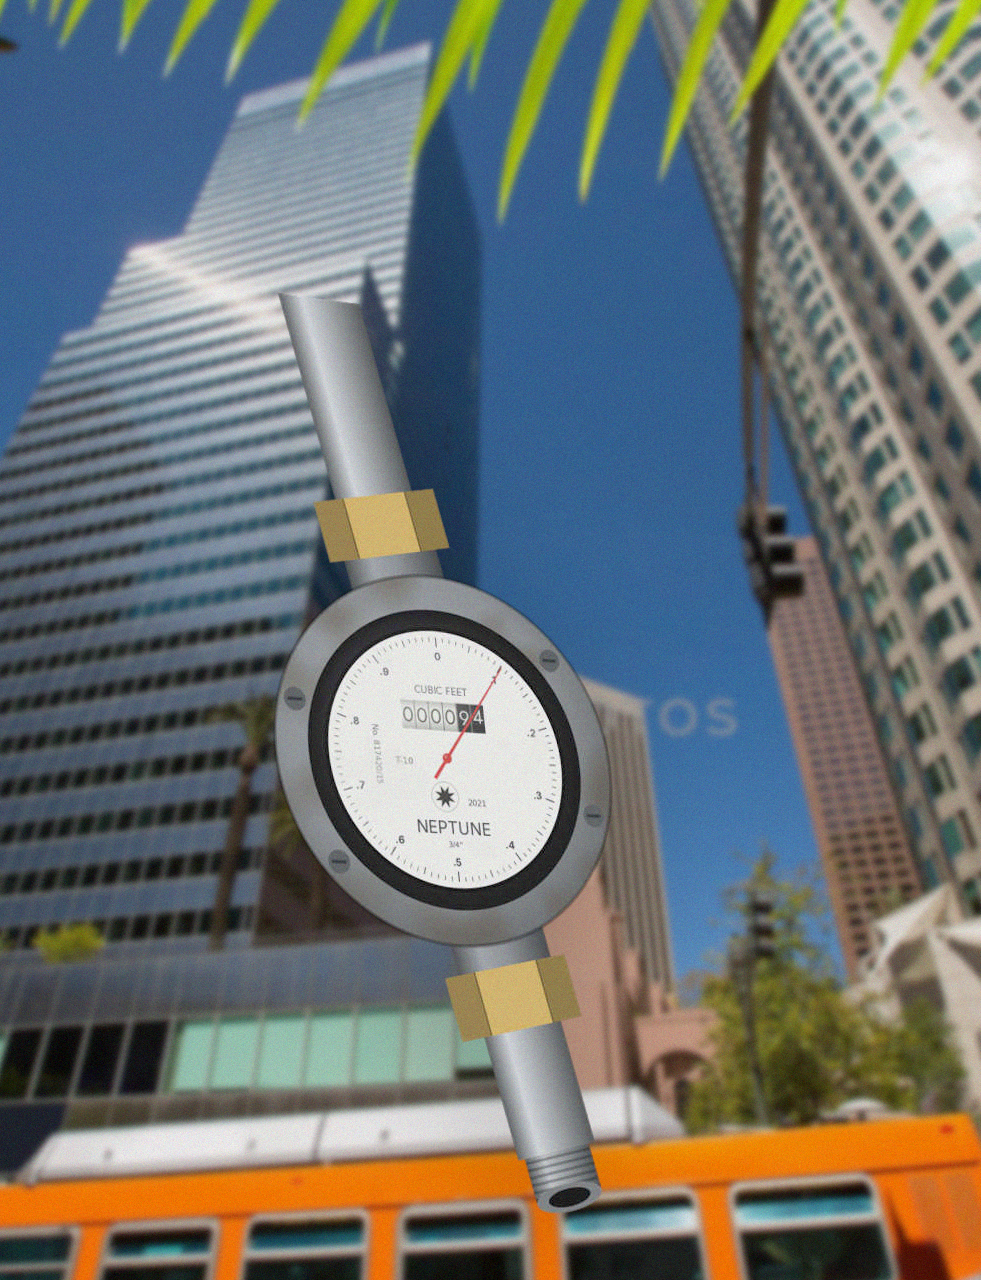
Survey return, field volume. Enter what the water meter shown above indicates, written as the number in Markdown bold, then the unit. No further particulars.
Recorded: **94.10** ft³
